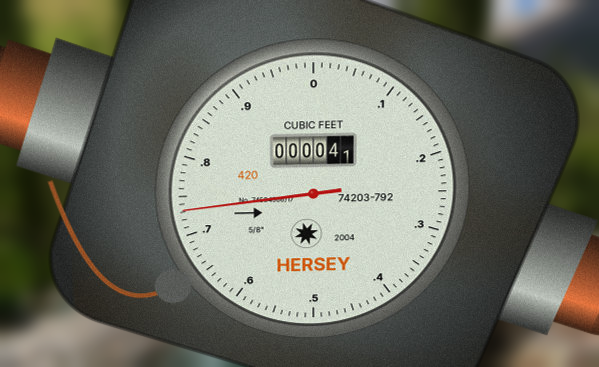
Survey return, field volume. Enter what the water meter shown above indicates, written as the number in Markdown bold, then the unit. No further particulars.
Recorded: **40.73** ft³
